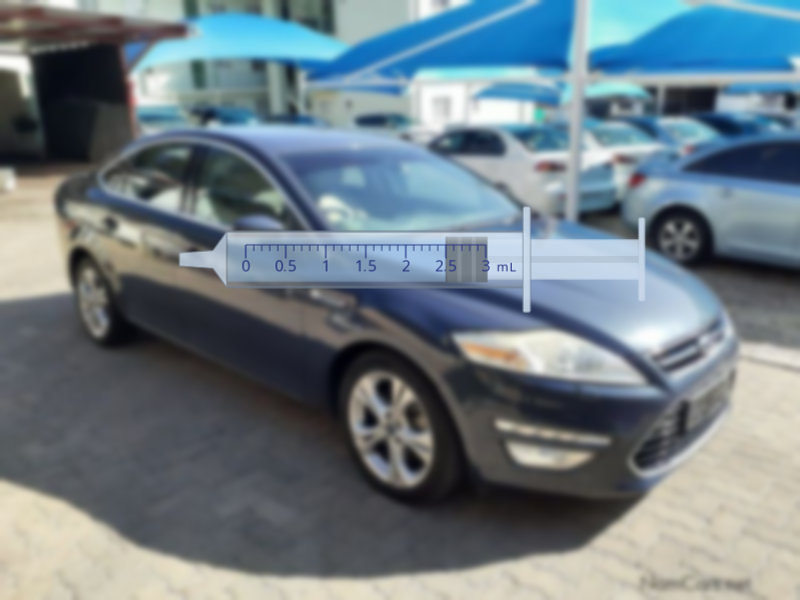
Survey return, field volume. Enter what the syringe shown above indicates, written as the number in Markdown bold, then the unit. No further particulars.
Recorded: **2.5** mL
